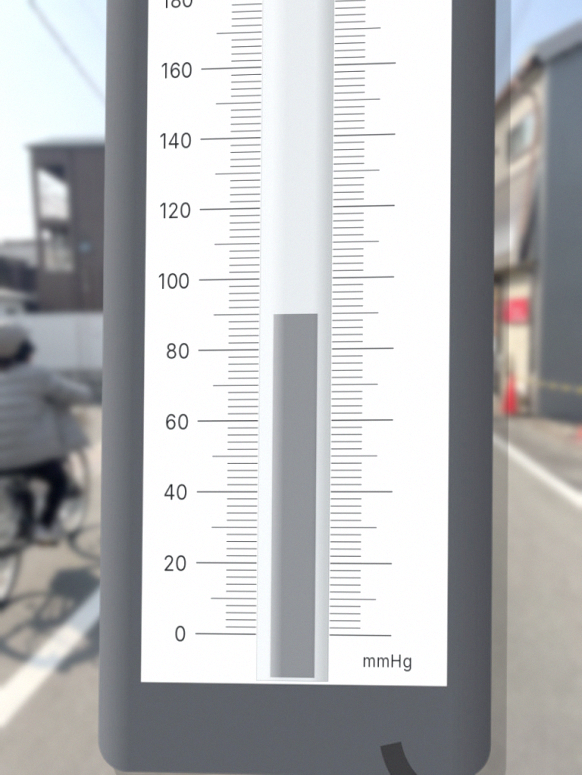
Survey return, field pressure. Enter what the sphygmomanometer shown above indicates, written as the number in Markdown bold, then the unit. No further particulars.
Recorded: **90** mmHg
